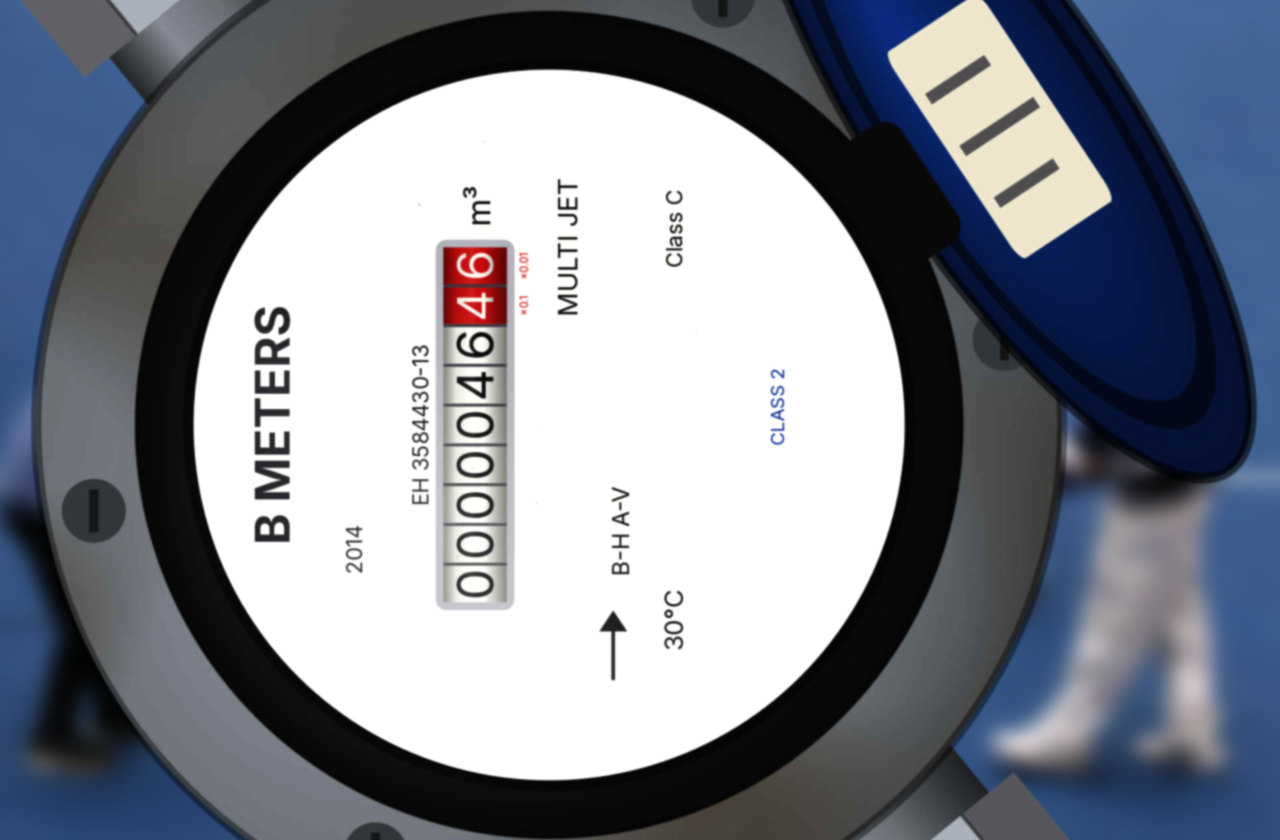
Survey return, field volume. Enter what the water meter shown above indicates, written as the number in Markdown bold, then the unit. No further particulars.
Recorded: **46.46** m³
